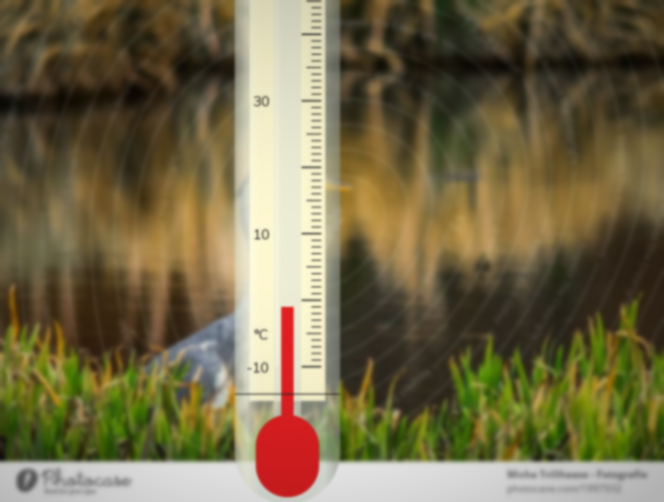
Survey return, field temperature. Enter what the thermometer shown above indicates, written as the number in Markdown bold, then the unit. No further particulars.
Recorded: **-1** °C
